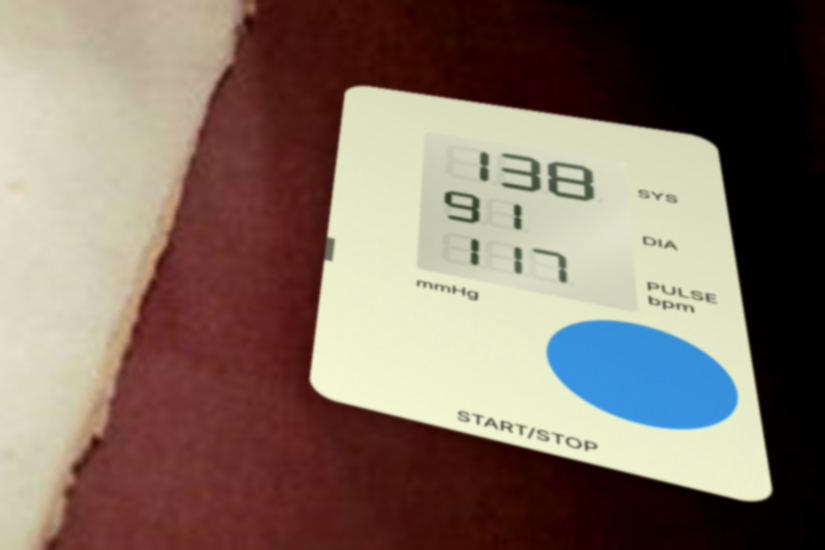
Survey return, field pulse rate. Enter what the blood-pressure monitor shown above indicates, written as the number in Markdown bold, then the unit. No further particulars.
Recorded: **117** bpm
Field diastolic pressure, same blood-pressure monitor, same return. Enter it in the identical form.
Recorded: **91** mmHg
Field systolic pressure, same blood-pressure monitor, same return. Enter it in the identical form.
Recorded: **138** mmHg
